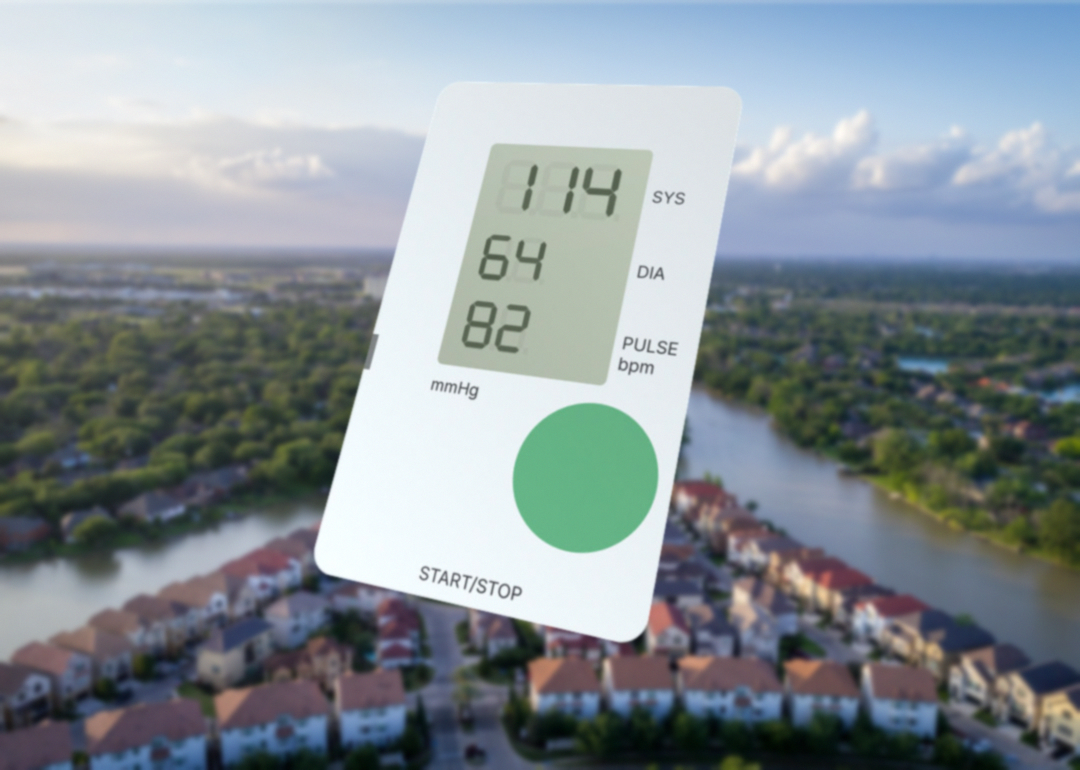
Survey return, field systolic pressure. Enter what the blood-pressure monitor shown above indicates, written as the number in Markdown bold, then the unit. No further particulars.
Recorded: **114** mmHg
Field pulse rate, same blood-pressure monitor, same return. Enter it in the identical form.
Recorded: **82** bpm
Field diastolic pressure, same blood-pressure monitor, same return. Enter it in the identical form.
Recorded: **64** mmHg
